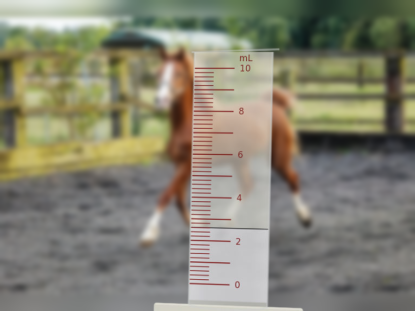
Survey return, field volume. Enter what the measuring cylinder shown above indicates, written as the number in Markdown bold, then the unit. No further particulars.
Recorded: **2.6** mL
